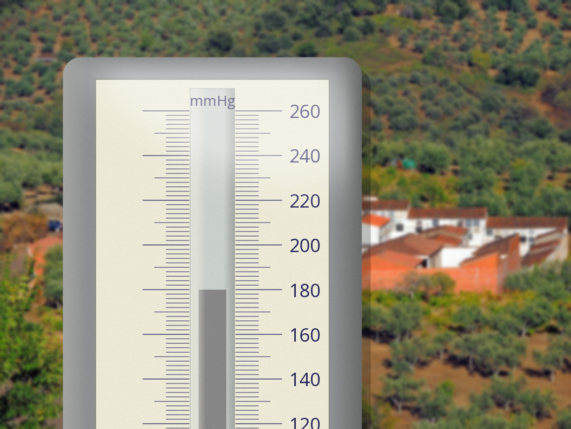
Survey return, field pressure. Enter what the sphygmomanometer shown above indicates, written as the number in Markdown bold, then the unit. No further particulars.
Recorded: **180** mmHg
